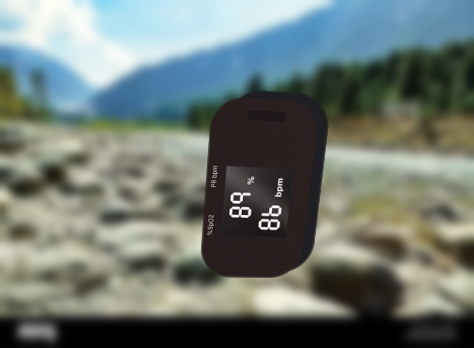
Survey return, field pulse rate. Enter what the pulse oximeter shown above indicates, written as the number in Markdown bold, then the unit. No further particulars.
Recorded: **86** bpm
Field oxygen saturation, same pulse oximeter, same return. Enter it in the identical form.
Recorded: **89** %
